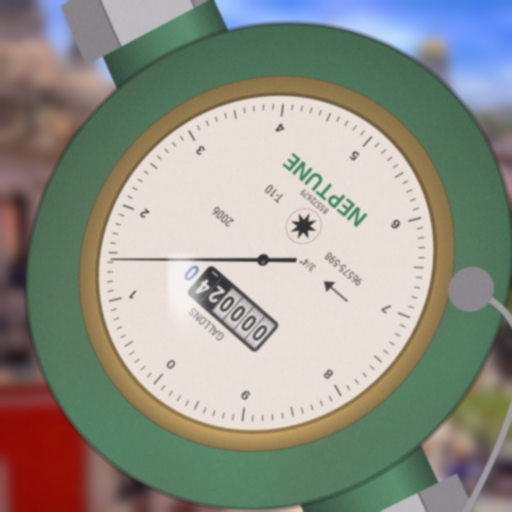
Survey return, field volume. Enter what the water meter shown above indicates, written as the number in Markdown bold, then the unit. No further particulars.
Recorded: **241.4** gal
